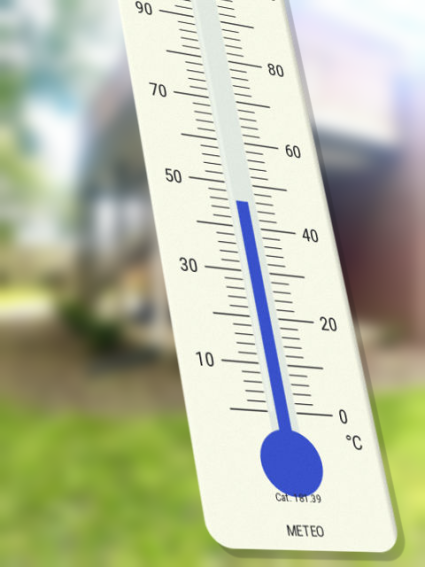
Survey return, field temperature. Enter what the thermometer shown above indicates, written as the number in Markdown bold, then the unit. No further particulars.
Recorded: **46** °C
